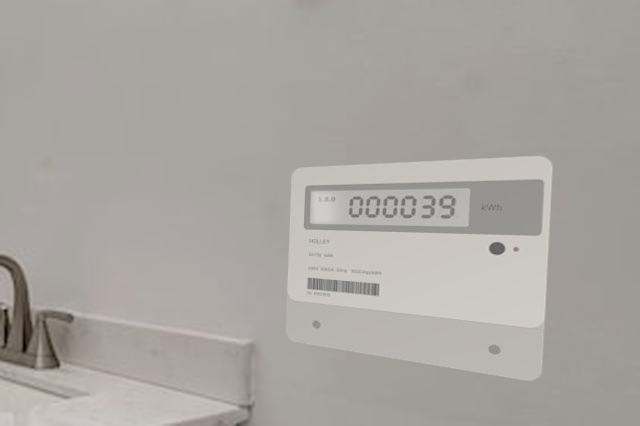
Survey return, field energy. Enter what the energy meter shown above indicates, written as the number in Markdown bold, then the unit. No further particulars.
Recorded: **39** kWh
